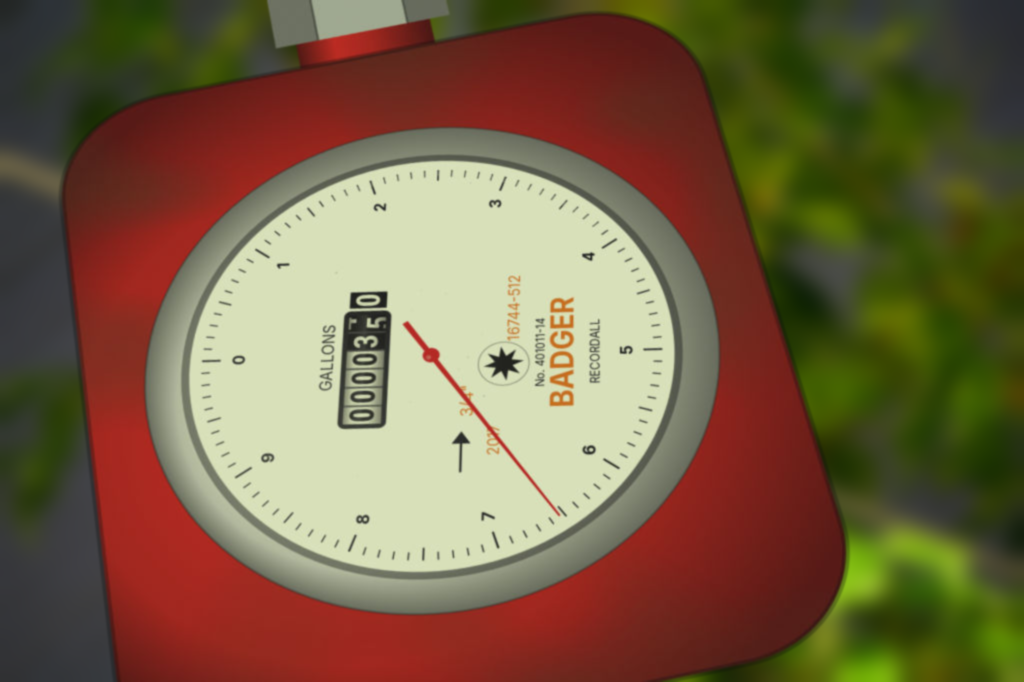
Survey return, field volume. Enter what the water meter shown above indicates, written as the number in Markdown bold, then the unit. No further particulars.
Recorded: **346.5** gal
